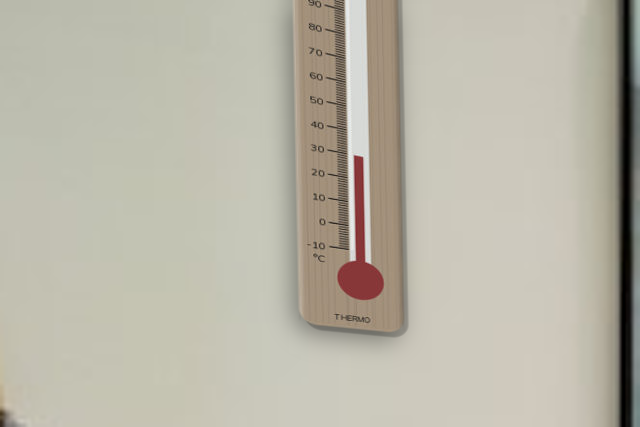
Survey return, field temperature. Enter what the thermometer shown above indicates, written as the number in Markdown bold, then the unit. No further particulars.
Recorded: **30** °C
